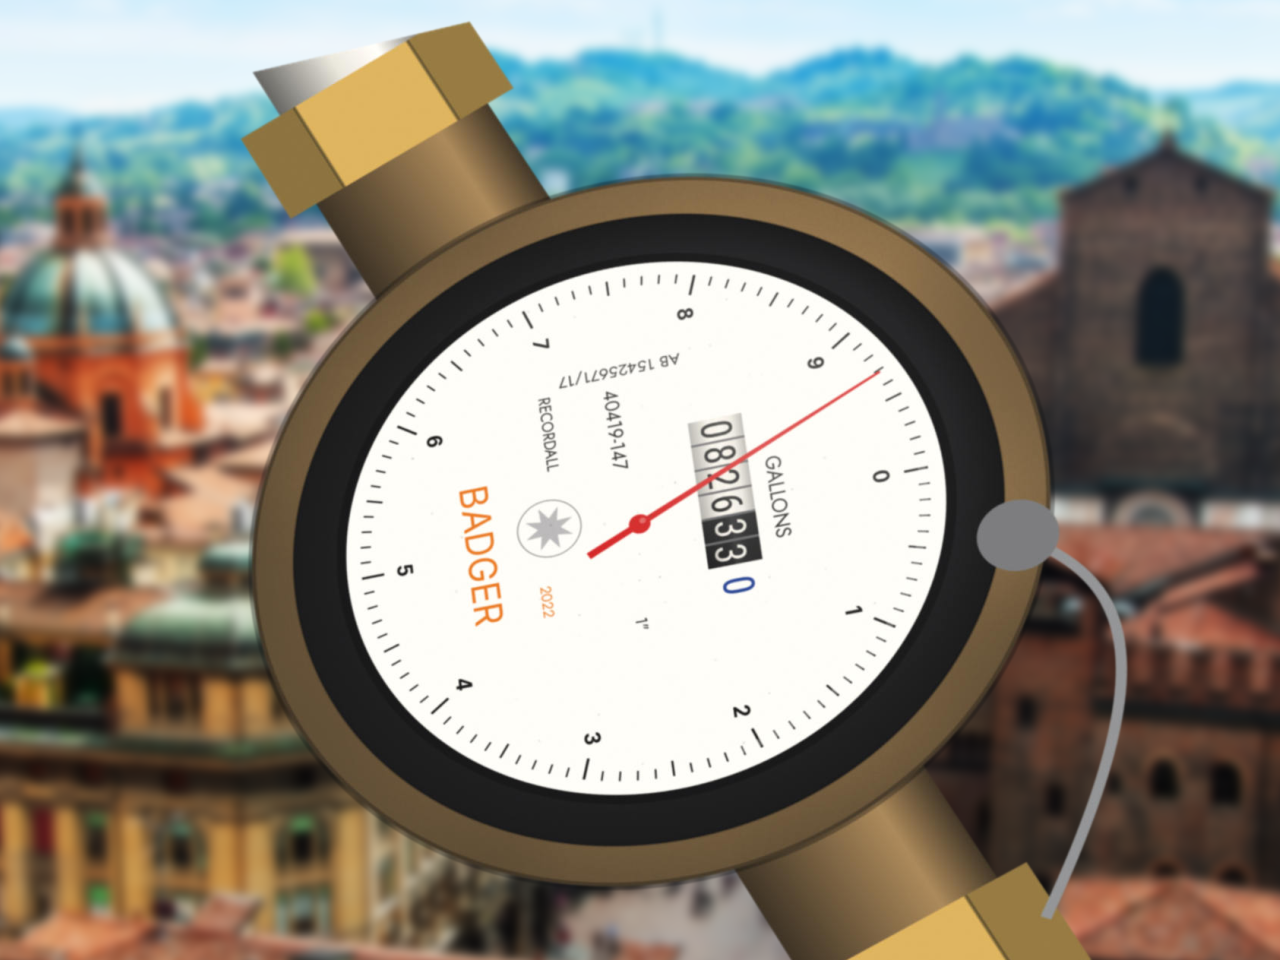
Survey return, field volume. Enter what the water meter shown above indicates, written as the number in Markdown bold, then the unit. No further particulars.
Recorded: **826329.3** gal
